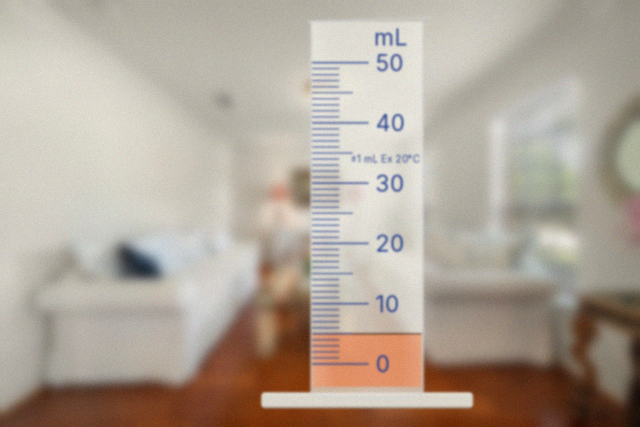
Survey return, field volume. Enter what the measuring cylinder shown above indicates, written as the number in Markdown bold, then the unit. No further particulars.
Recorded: **5** mL
